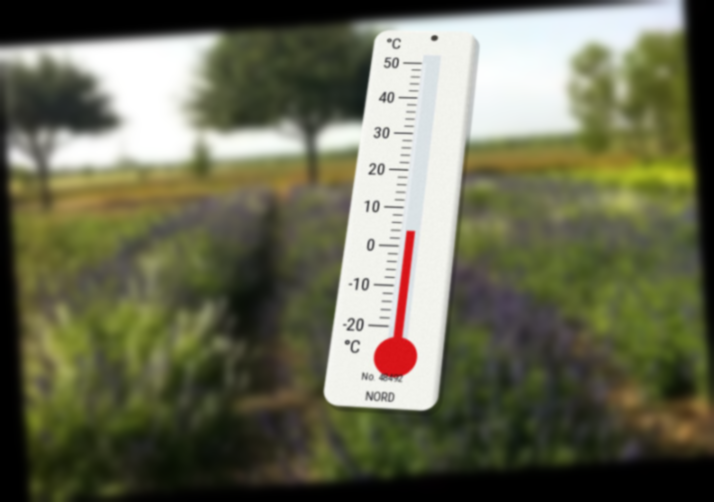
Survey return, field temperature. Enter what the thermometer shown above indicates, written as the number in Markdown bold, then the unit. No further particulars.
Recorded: **4** °C
